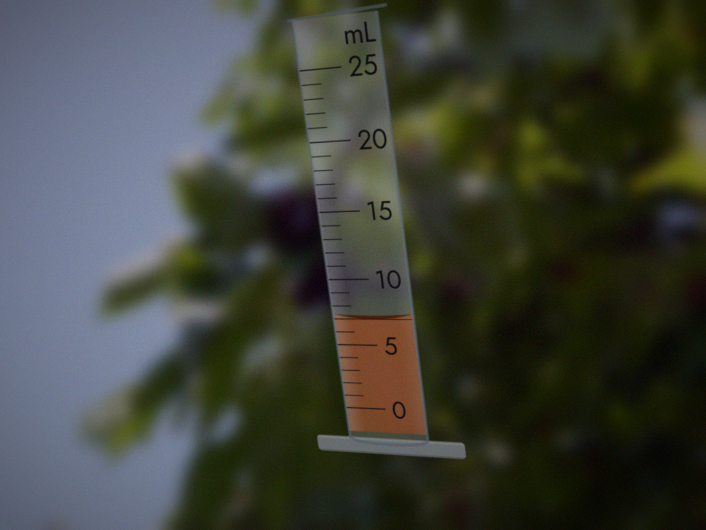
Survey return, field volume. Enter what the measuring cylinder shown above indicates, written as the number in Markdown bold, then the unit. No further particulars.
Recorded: **7** mL
